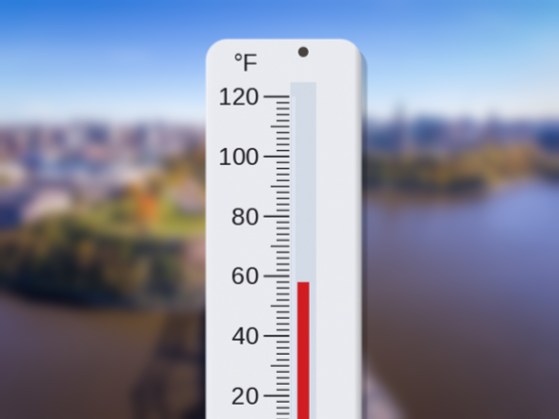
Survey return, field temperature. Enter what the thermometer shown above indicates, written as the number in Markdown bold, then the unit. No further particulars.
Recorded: **58** °F
